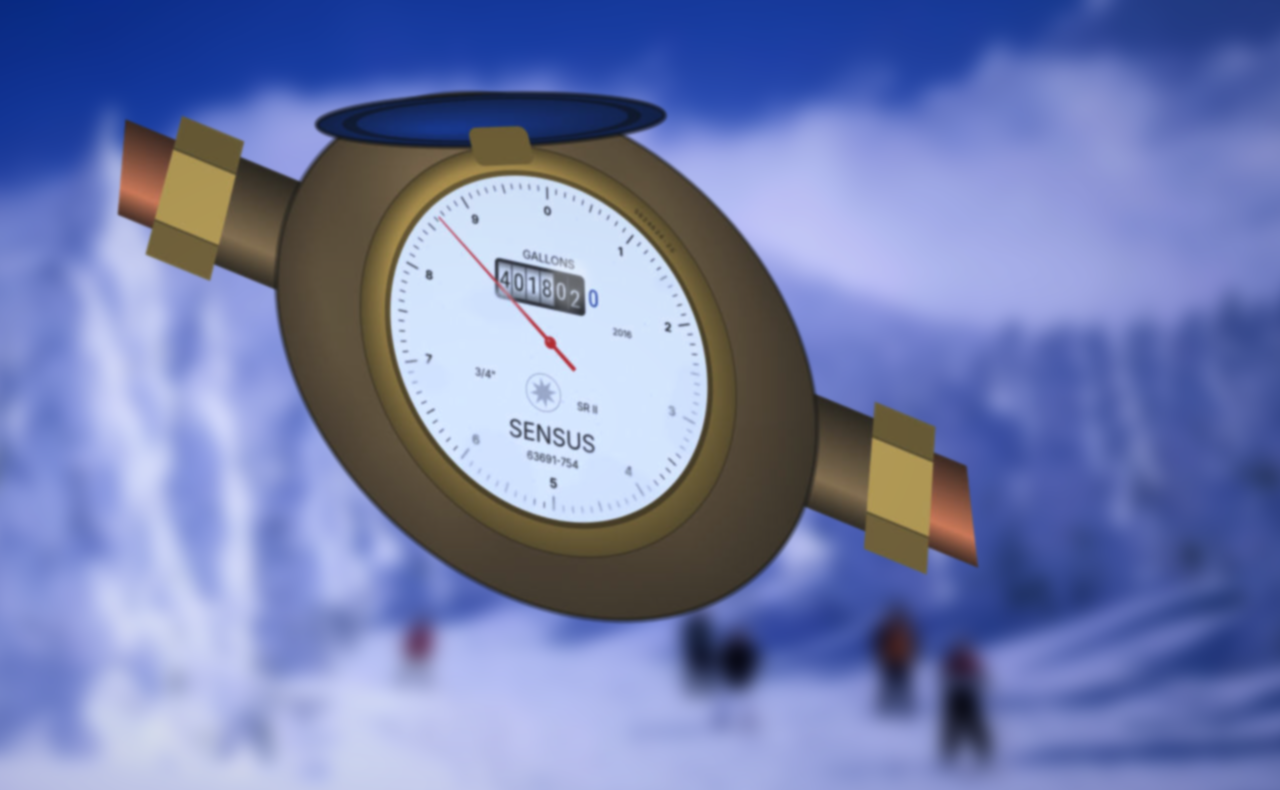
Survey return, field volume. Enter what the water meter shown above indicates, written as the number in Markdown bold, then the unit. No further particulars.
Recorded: **4018018.6** gal
